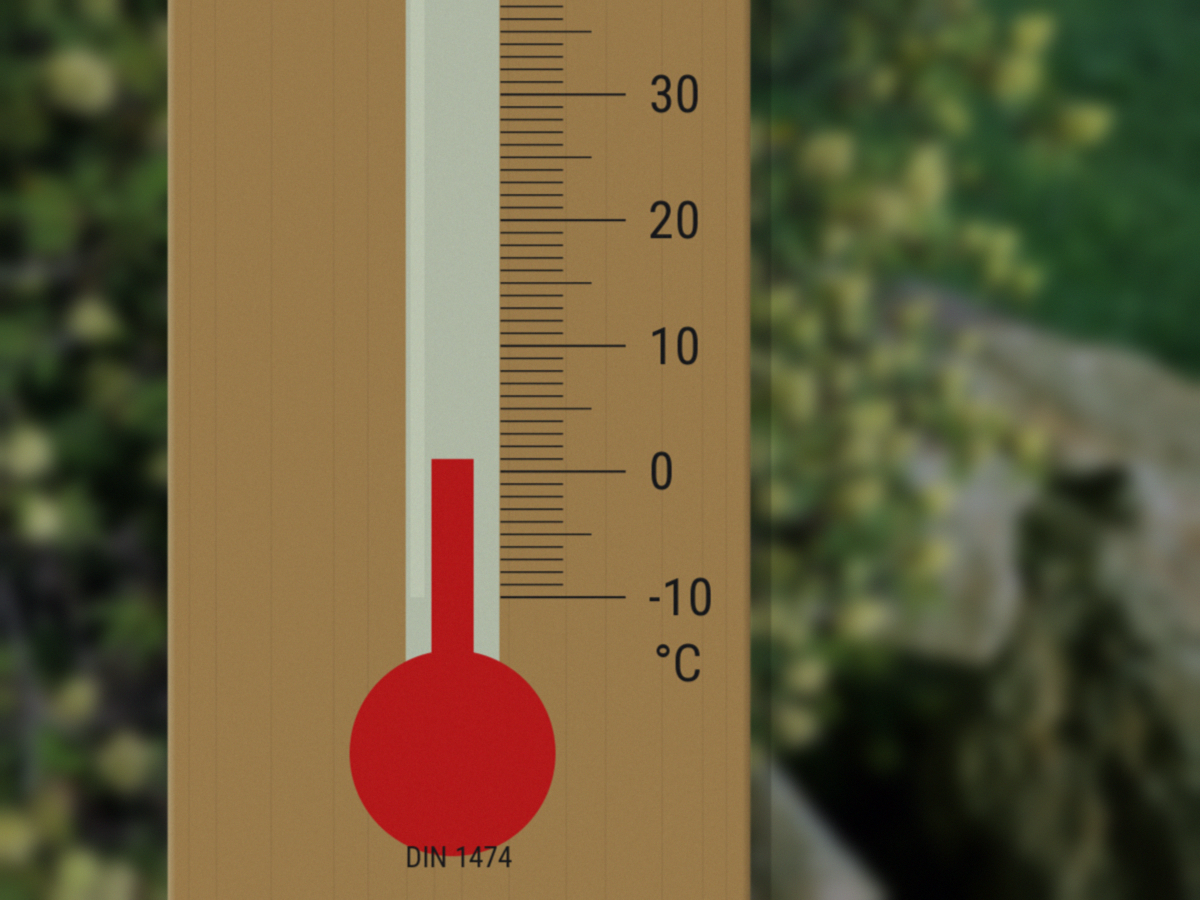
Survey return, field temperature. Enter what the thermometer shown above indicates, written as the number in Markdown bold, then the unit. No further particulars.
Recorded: **1** °C
